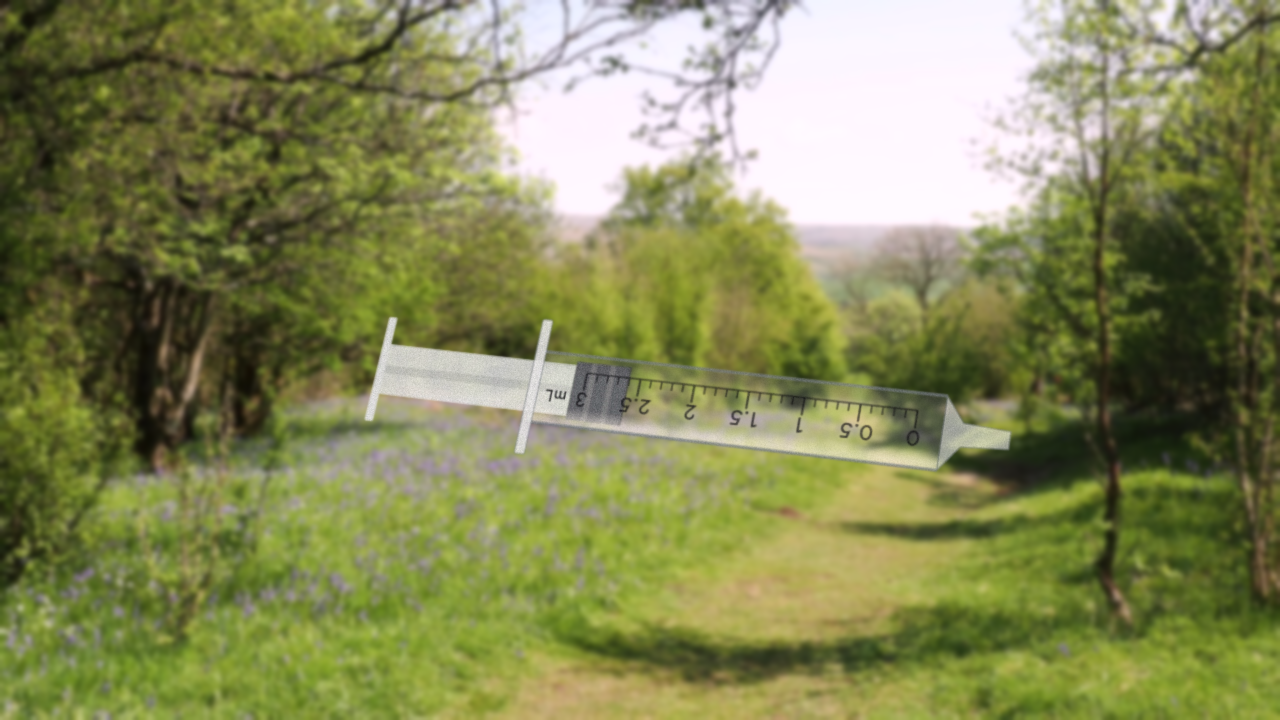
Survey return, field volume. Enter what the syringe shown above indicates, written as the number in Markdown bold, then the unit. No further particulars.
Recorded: **2.6** mL
